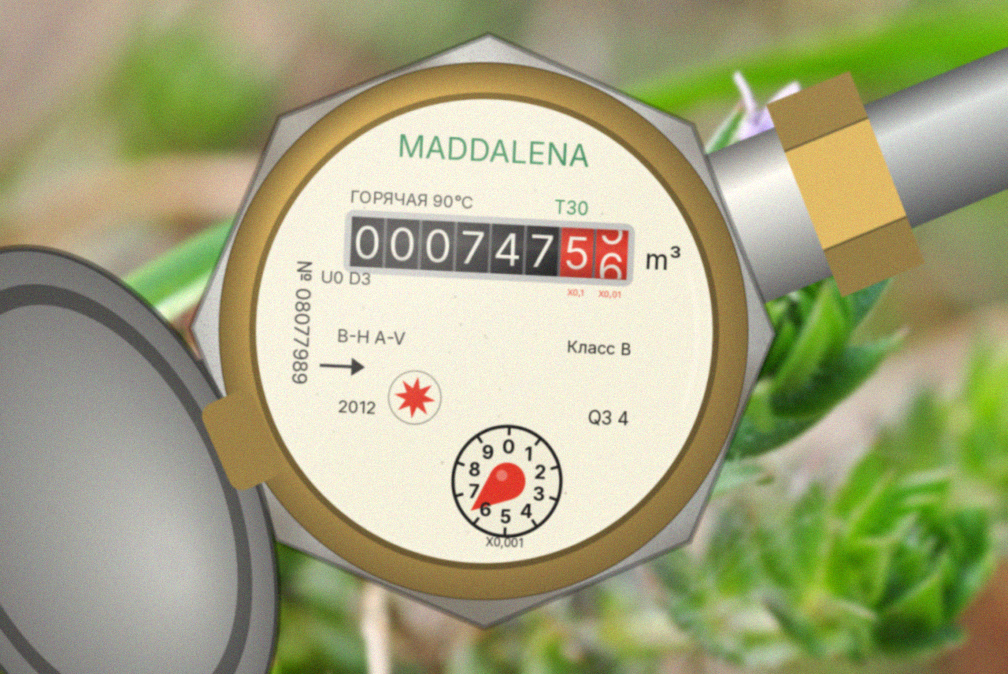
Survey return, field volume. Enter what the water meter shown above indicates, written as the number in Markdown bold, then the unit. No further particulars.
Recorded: **747.556** m³
